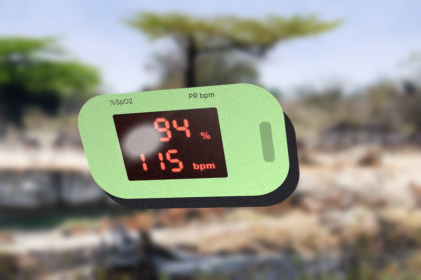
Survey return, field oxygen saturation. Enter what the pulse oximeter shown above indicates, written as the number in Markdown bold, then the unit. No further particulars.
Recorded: **94** %
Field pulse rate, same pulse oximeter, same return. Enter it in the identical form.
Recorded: **115** bpm
